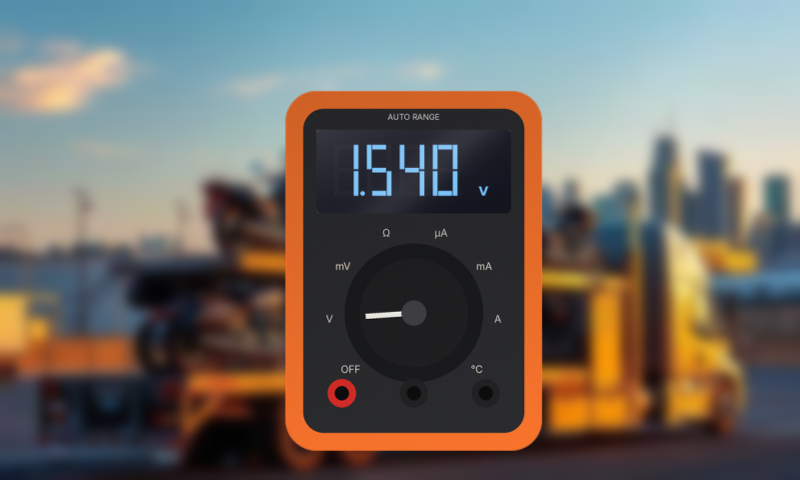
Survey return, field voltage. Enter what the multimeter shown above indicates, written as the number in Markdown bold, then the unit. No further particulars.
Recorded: **1.540** V
